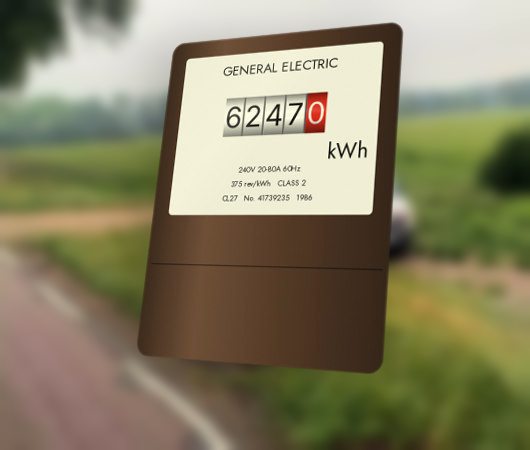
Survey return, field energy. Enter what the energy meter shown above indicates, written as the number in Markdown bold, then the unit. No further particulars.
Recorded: **6247.0** kWh
